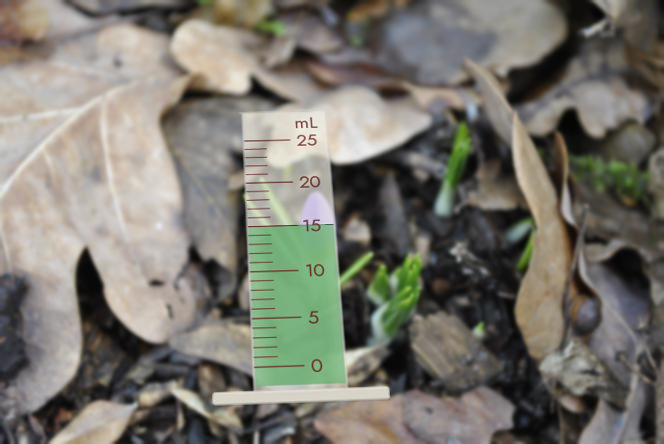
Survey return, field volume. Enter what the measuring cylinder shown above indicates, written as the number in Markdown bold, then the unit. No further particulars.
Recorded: **15** mL
